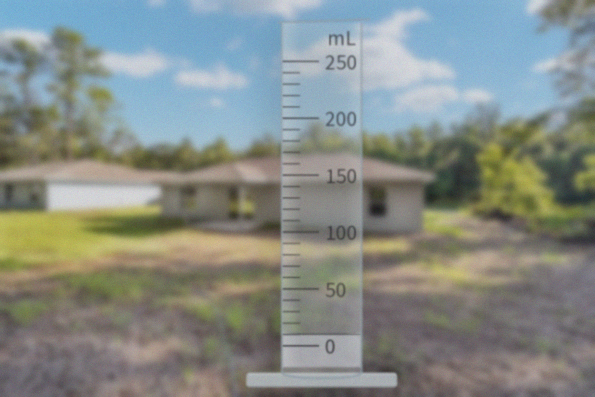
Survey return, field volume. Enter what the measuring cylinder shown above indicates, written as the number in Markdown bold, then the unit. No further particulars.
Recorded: **10** mL
